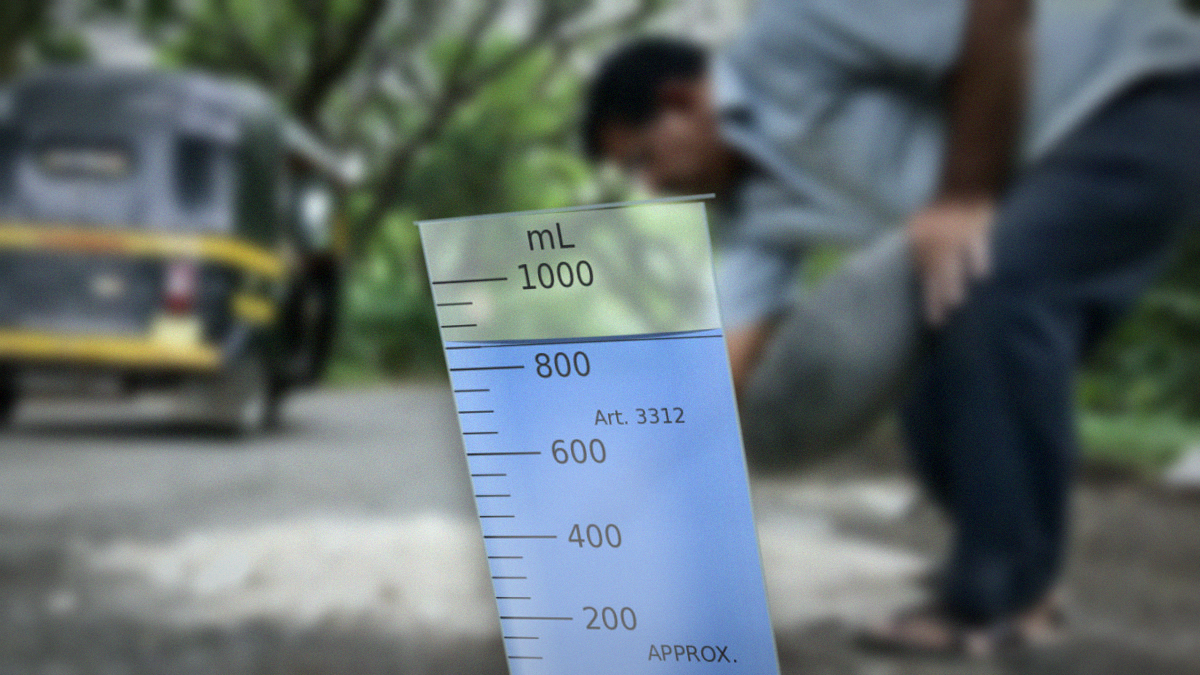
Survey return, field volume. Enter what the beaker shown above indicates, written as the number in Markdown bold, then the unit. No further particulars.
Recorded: **850** mL
